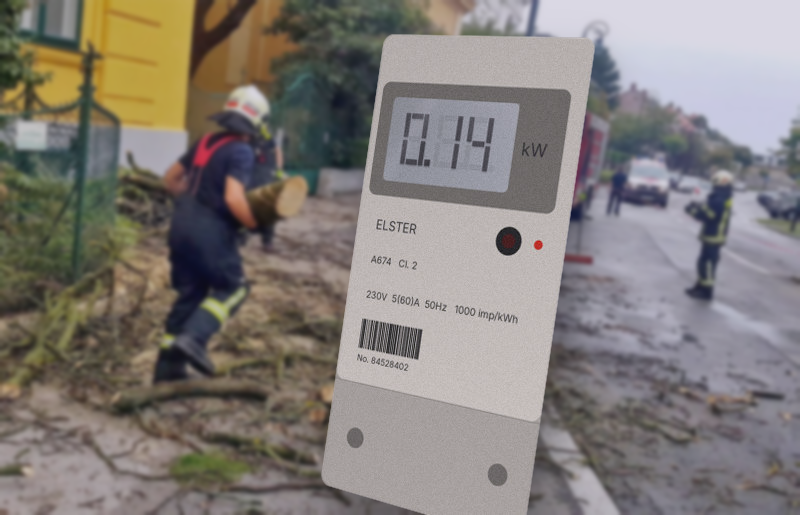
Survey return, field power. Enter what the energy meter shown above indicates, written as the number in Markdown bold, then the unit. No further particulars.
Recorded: **0.14** kW
